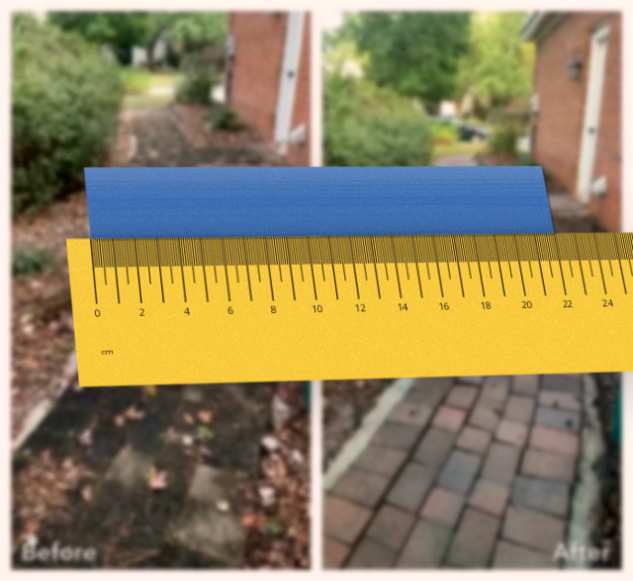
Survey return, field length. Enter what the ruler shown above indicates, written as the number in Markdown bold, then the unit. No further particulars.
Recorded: **22** cm
